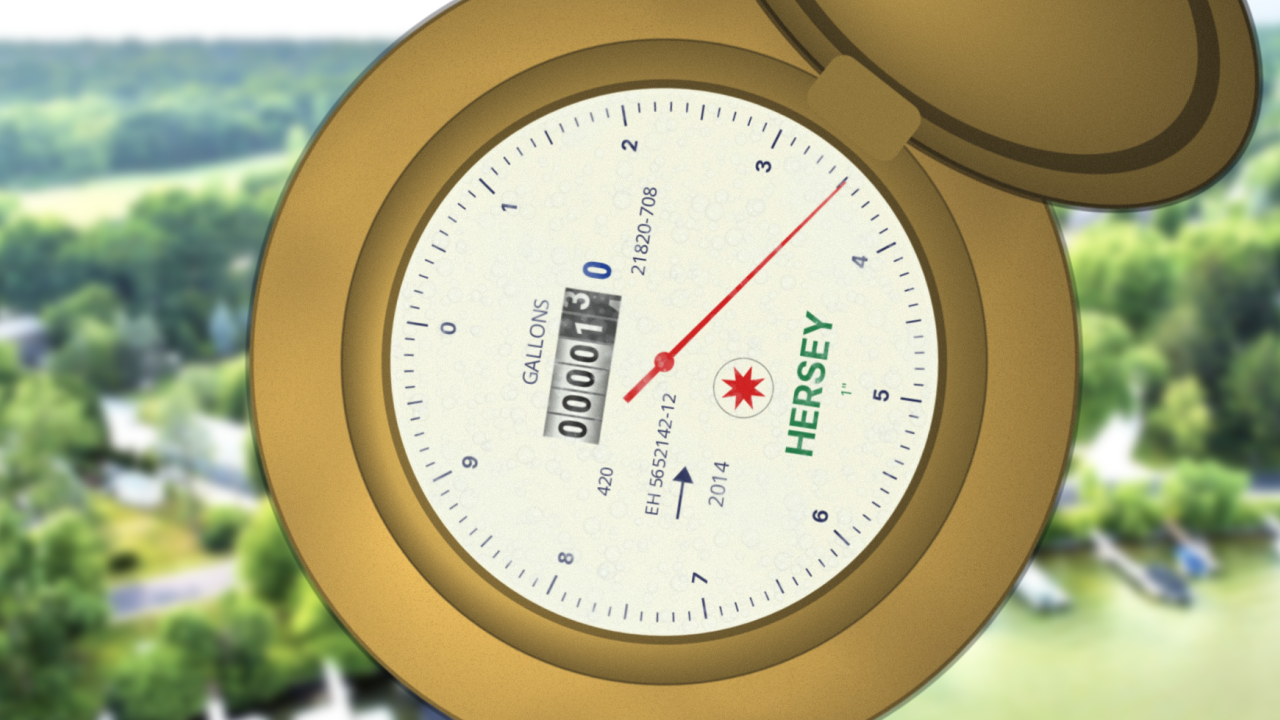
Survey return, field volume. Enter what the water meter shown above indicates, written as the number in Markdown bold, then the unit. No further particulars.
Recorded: **133.5** gal
